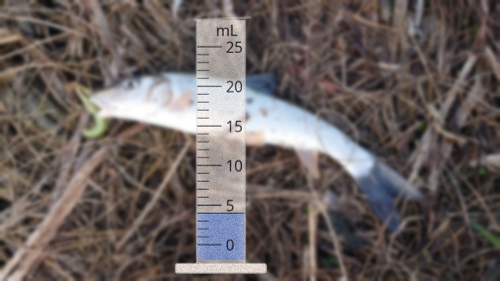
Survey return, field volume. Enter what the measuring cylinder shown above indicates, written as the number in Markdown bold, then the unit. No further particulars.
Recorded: **4** mL
